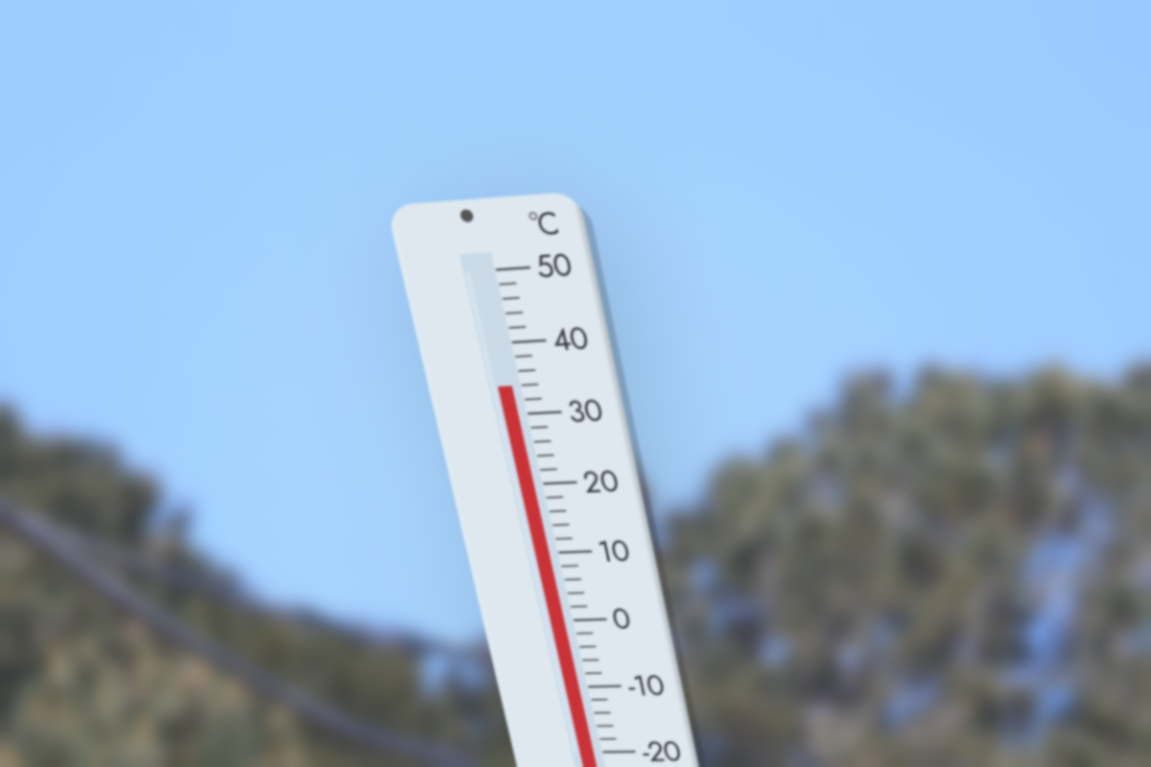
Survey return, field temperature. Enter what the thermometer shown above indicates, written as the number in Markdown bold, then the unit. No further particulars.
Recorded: **34** °C
